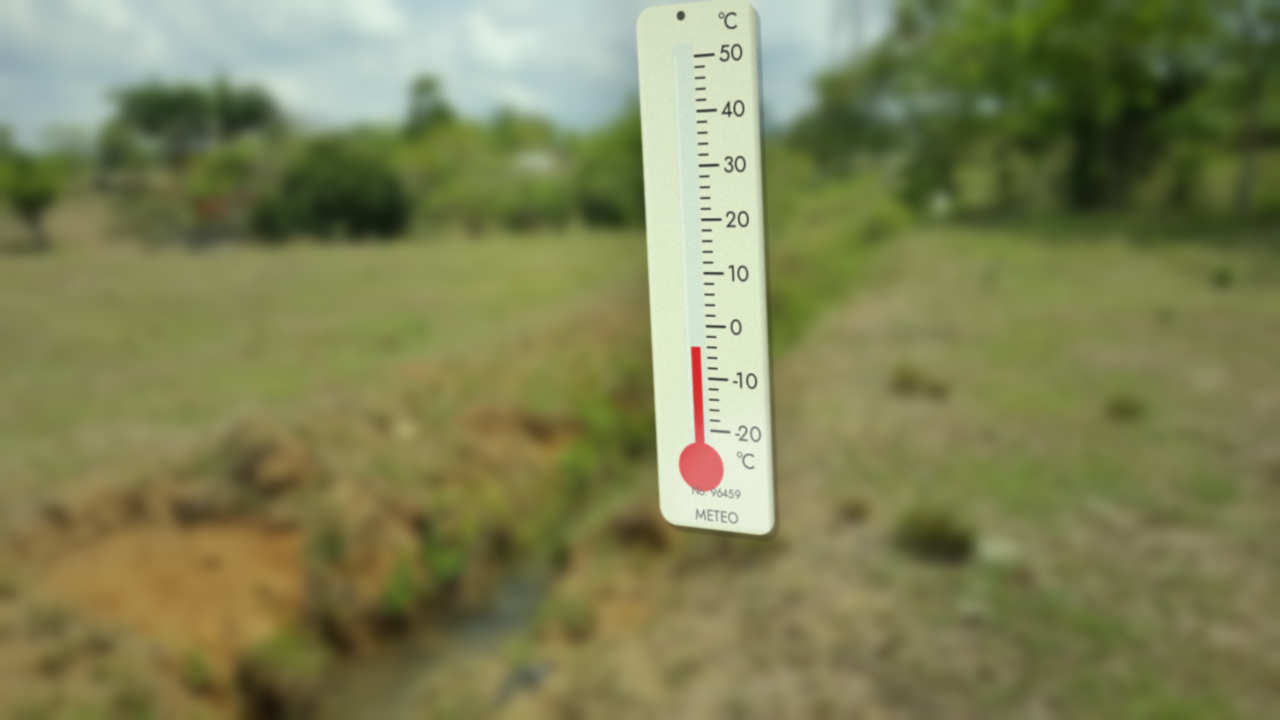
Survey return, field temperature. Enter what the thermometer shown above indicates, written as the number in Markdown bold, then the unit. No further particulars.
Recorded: **-4** °C
